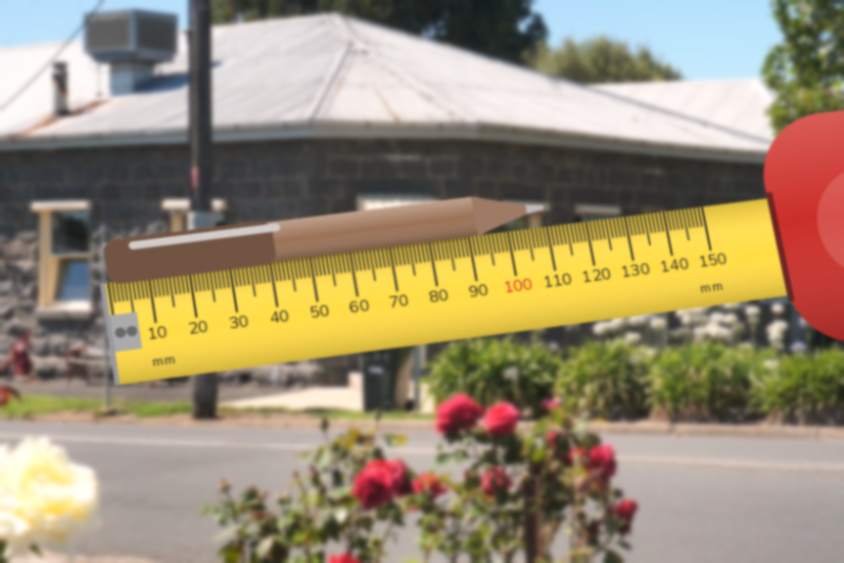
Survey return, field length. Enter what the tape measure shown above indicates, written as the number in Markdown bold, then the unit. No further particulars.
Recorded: **110** mm
